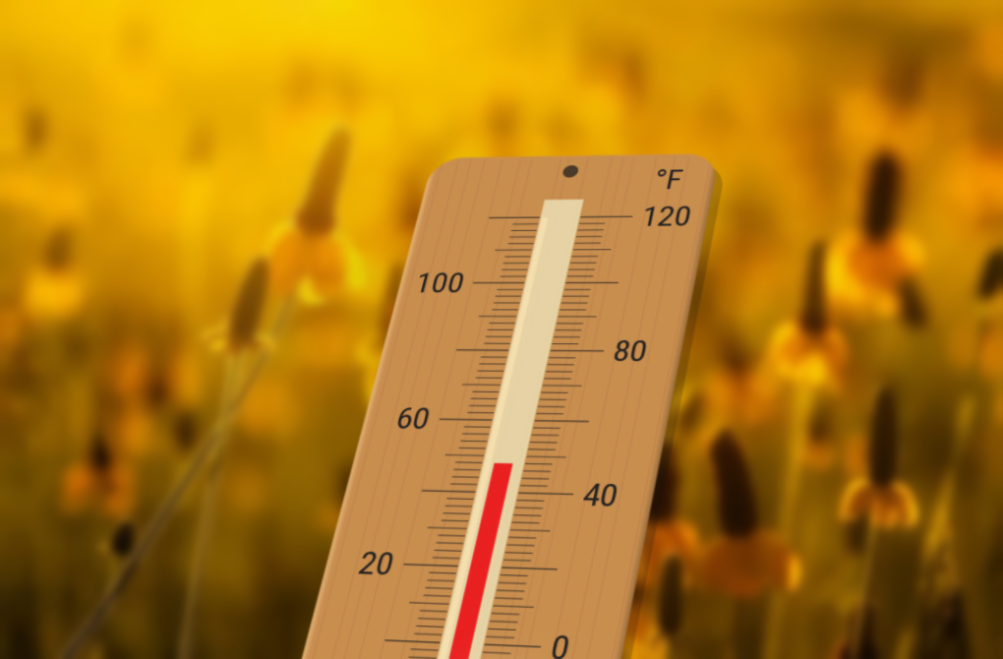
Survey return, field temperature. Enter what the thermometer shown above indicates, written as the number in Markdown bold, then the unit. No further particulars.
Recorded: **48** °F
